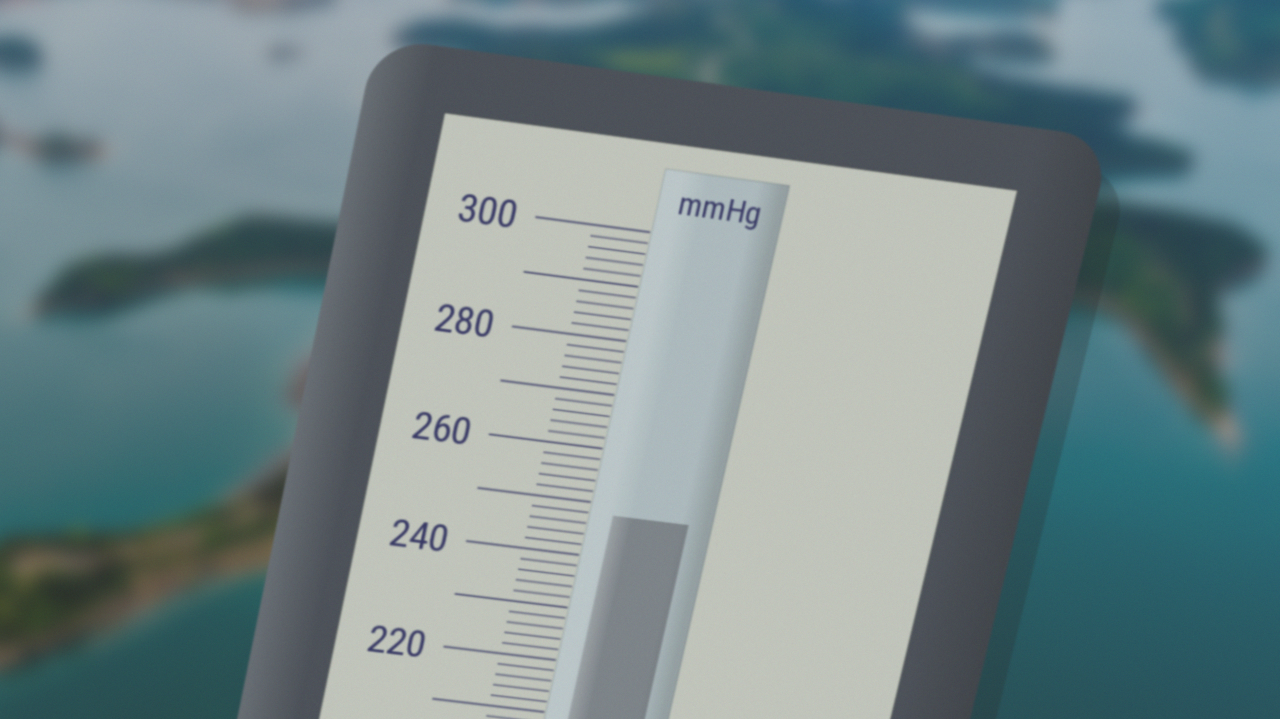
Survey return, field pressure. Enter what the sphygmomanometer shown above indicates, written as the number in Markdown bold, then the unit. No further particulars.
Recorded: **248** mmHg
